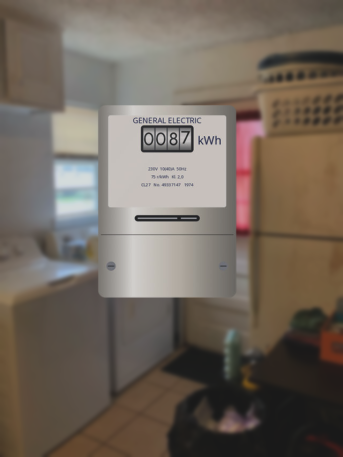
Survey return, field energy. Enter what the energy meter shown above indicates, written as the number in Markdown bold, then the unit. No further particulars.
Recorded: **87** kWh
